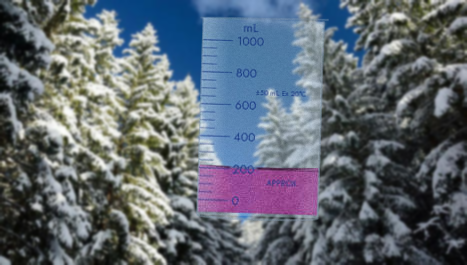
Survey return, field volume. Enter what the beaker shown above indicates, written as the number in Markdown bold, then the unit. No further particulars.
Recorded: **200** mL
